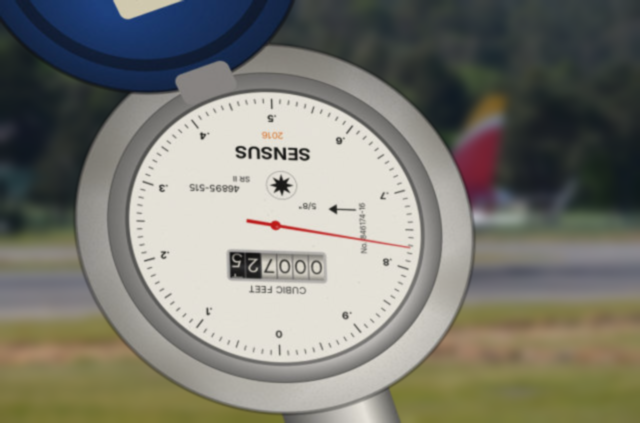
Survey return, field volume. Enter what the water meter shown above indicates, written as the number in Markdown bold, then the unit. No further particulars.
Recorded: **724.77** ft³
